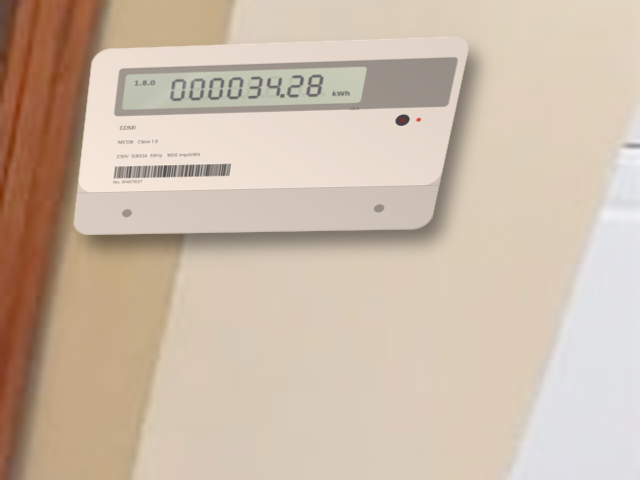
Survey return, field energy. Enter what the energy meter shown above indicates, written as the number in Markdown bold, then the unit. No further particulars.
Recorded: **34.28** kWh
